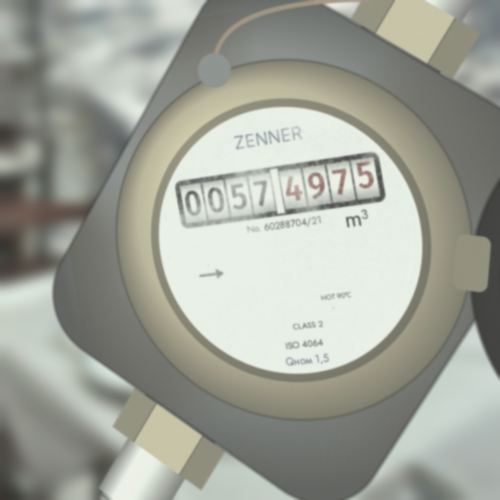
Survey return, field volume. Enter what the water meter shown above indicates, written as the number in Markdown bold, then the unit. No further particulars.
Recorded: **57.4975** m³
